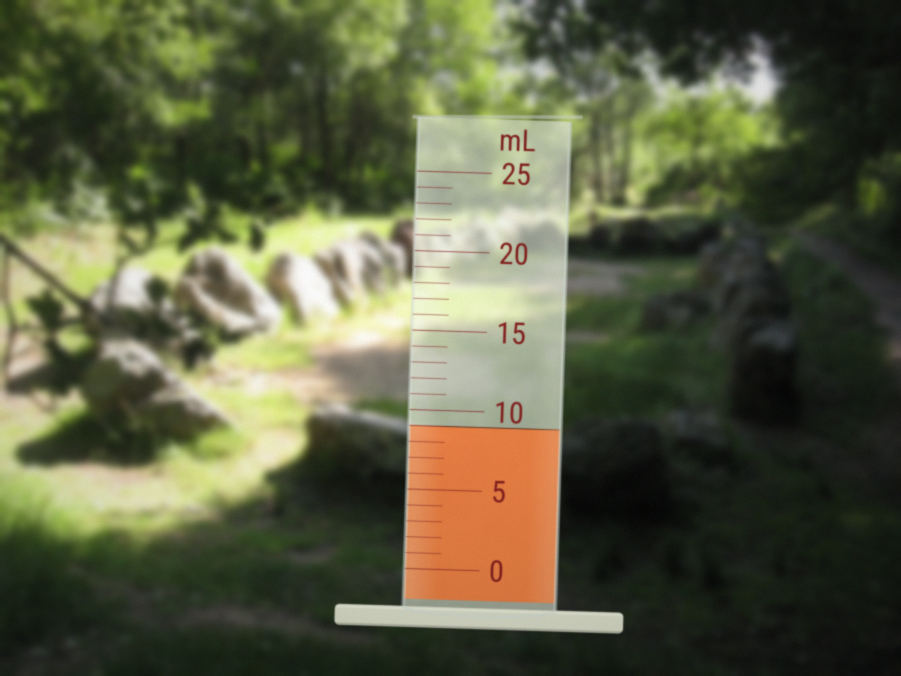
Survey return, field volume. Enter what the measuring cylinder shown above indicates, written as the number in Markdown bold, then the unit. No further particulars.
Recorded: **9** mL
